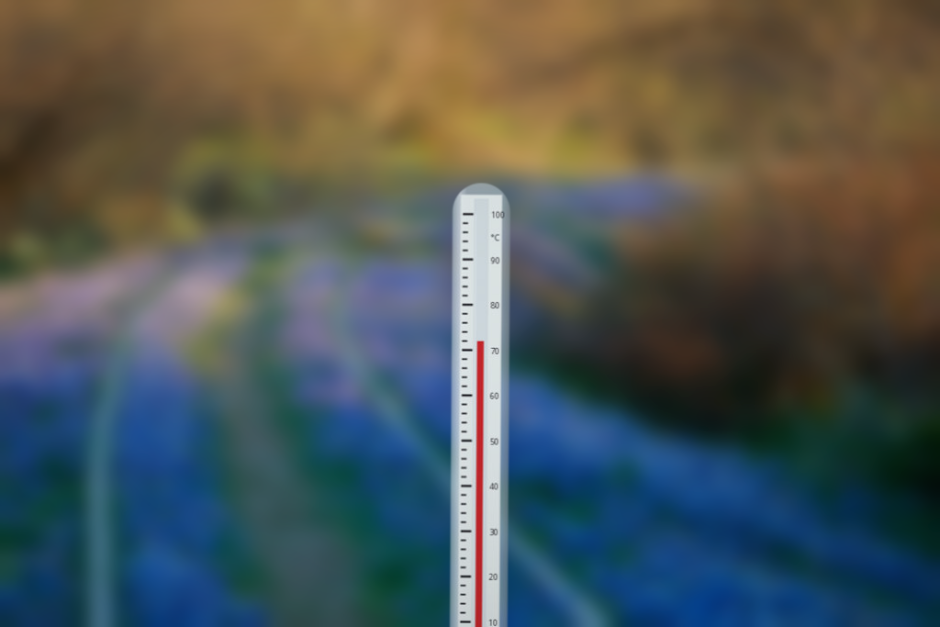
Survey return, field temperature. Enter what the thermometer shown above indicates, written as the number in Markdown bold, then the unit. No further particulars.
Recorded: **72** °C
